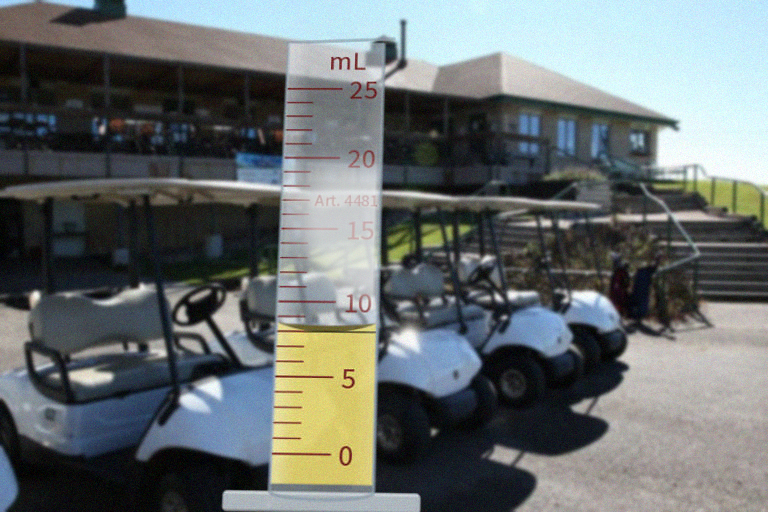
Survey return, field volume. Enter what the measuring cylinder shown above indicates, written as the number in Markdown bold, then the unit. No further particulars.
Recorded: **8** mL
